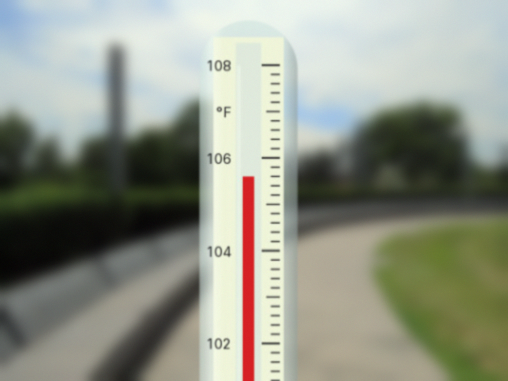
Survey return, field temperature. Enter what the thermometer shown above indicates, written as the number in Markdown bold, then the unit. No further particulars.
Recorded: **105.6** °F
